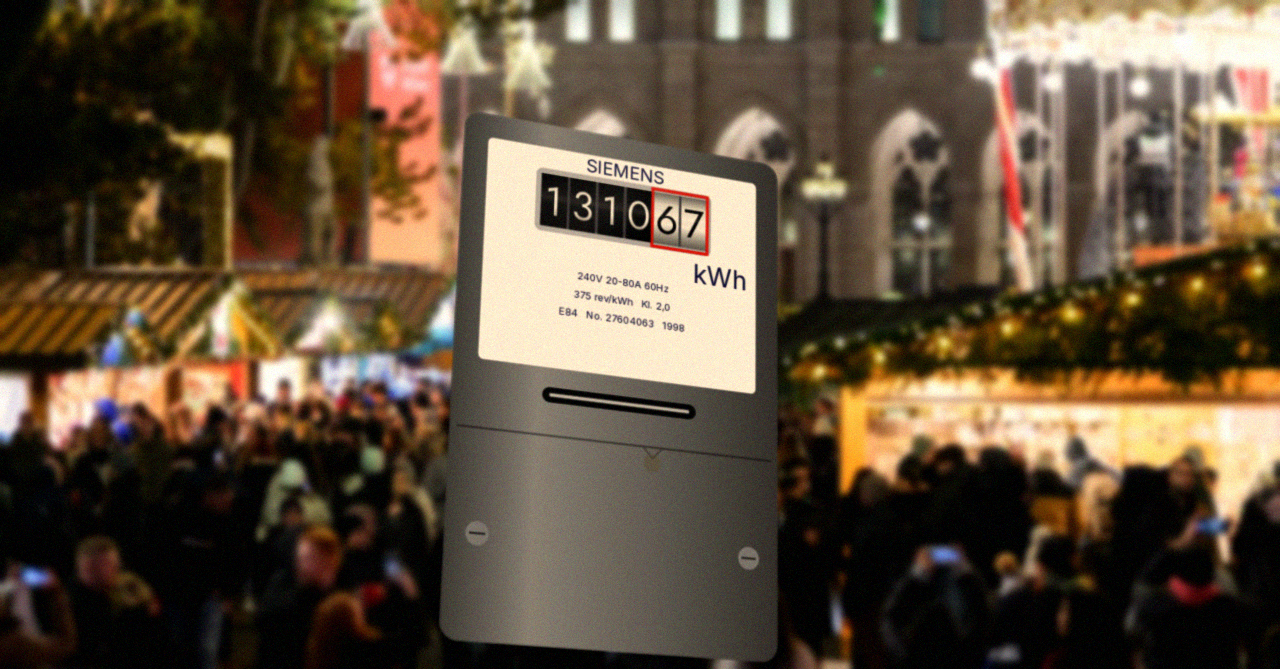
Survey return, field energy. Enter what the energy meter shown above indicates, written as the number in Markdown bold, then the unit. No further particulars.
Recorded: **1310.67** kWh
